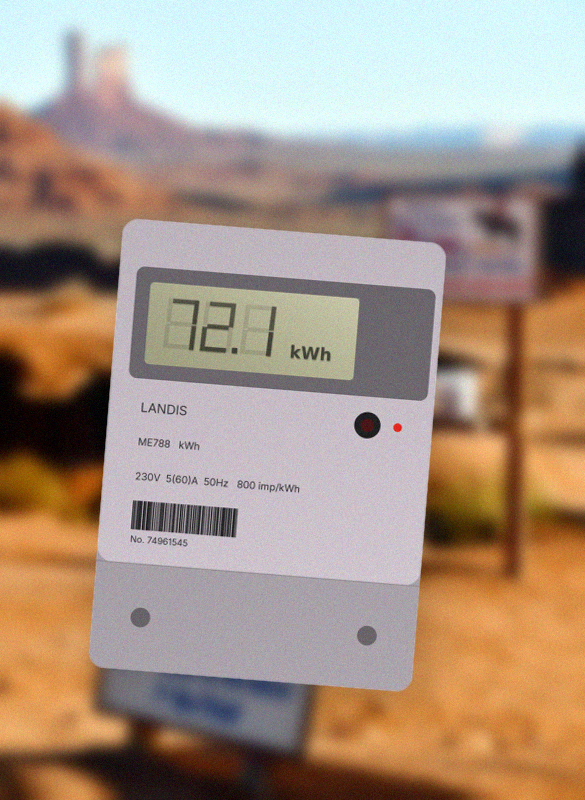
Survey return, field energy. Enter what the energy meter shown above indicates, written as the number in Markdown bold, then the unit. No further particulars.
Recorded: **72.1** kWh
